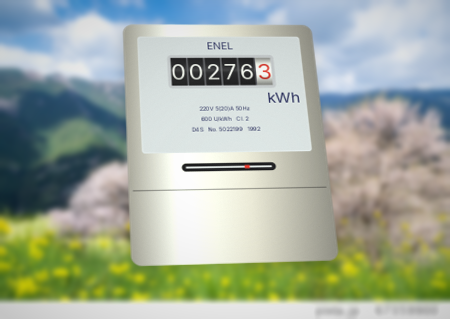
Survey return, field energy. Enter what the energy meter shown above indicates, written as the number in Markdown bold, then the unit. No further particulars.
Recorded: **276.3** kWh
